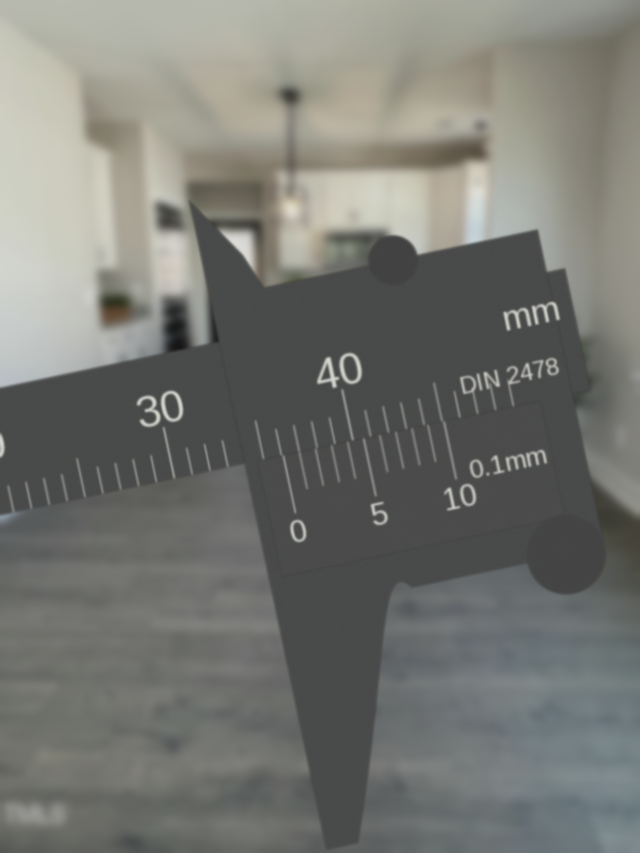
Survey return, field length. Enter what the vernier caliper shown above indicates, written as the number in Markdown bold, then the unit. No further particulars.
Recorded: **36.1** mm
